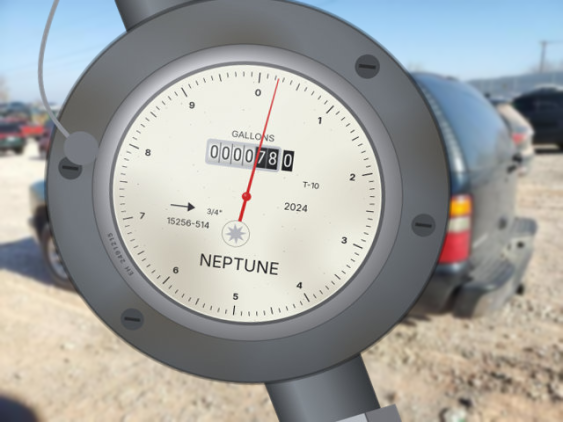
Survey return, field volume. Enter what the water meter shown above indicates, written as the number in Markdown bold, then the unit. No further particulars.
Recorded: **780.2** gal
